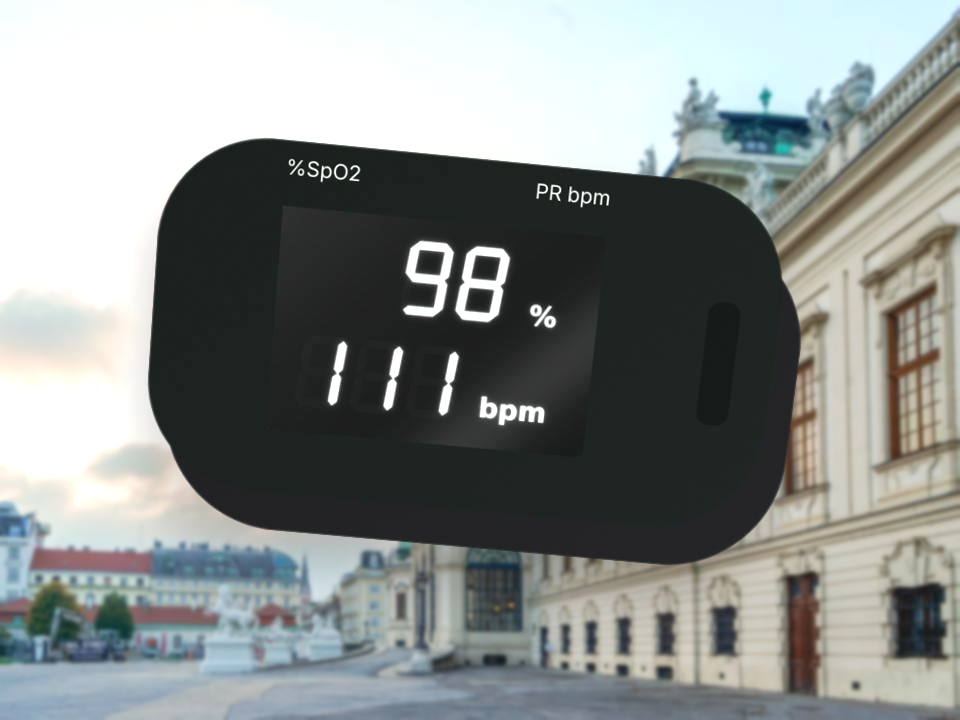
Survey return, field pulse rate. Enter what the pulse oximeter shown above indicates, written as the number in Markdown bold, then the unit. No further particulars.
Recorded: **111** bpm
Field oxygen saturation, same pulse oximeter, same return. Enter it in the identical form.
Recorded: **98** %
